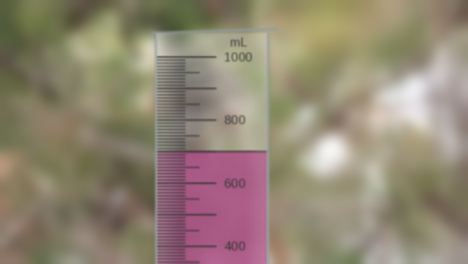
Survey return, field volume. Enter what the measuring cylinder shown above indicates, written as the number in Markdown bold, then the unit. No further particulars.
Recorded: **700** mL
